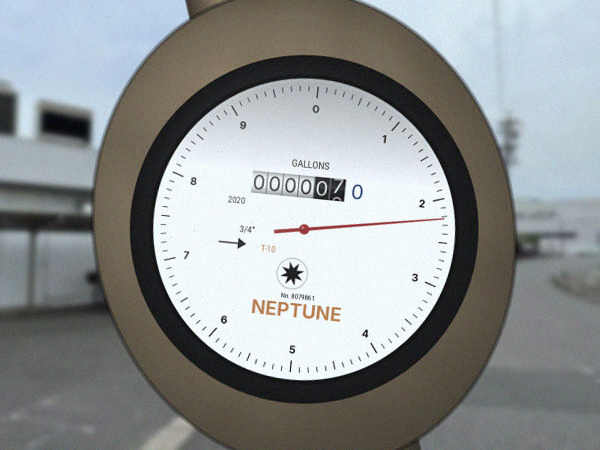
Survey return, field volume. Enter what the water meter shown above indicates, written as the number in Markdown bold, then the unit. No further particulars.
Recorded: **72.2** gal
